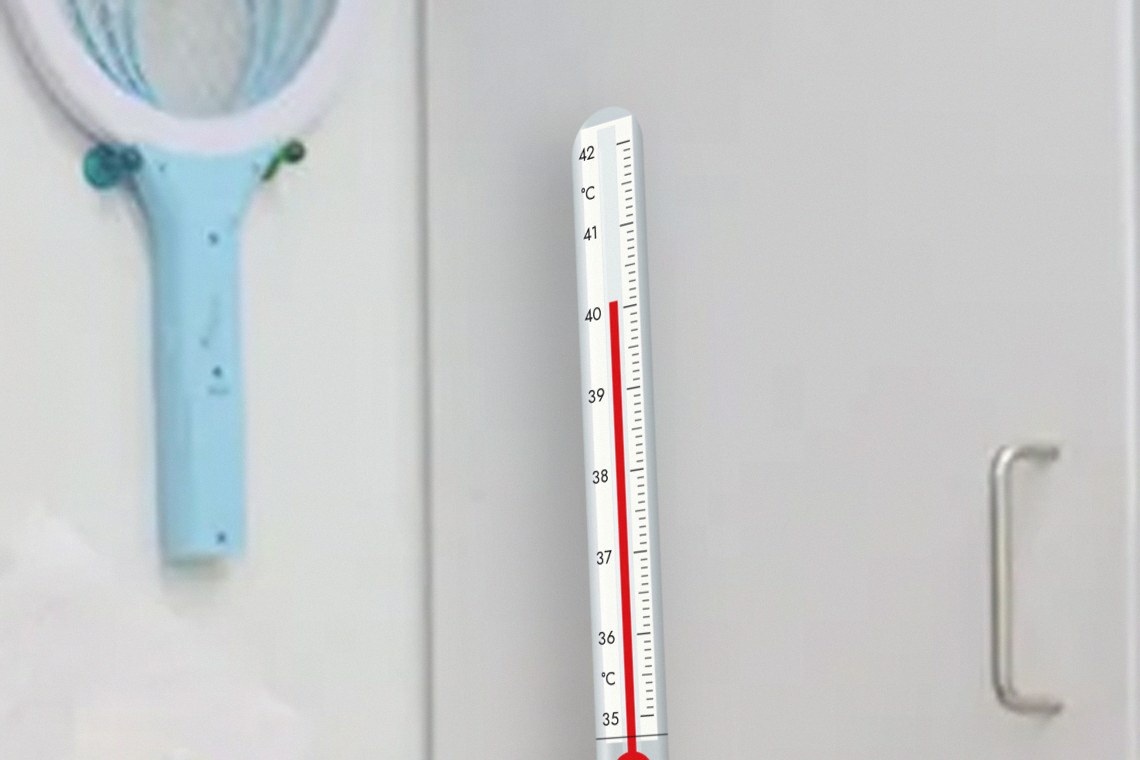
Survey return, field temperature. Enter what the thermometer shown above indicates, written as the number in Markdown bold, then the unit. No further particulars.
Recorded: **40.1** °C
